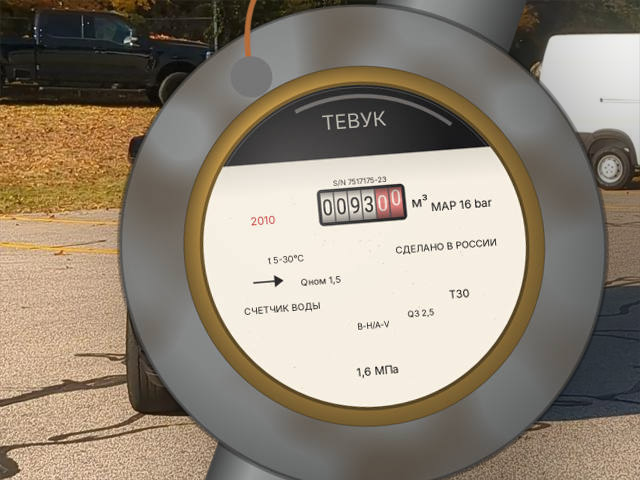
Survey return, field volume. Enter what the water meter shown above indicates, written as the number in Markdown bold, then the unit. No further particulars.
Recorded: **93.00** m³
